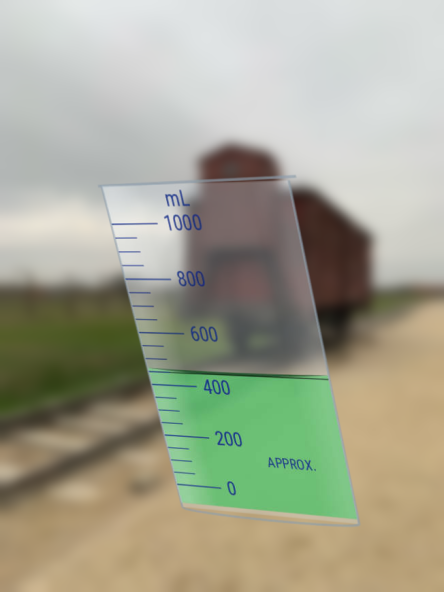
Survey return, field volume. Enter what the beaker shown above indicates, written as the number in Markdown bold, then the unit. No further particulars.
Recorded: **450** mL
